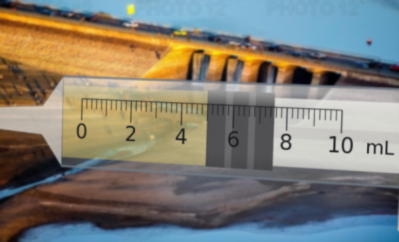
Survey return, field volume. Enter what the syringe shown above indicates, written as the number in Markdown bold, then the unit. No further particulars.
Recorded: **5** mL
